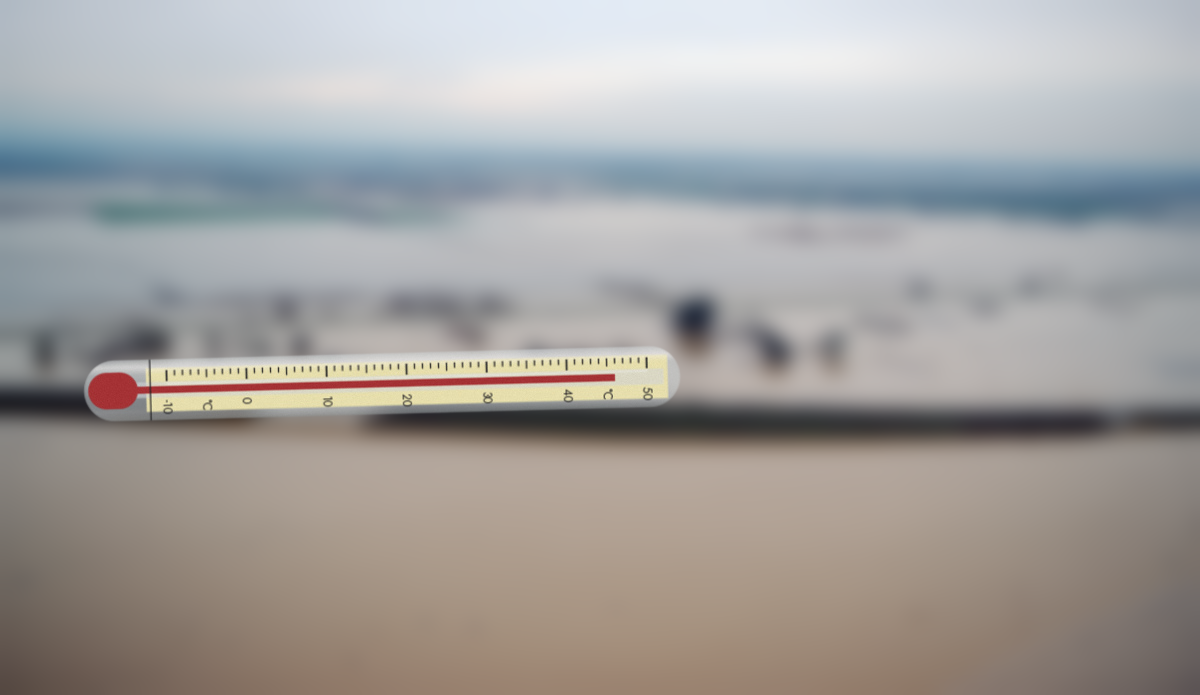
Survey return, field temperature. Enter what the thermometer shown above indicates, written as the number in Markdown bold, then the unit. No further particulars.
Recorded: **46** °C
